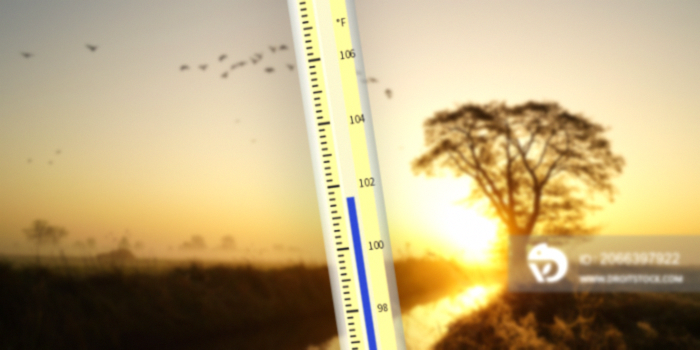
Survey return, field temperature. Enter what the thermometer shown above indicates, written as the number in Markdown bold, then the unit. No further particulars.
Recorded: **101.6** °F
